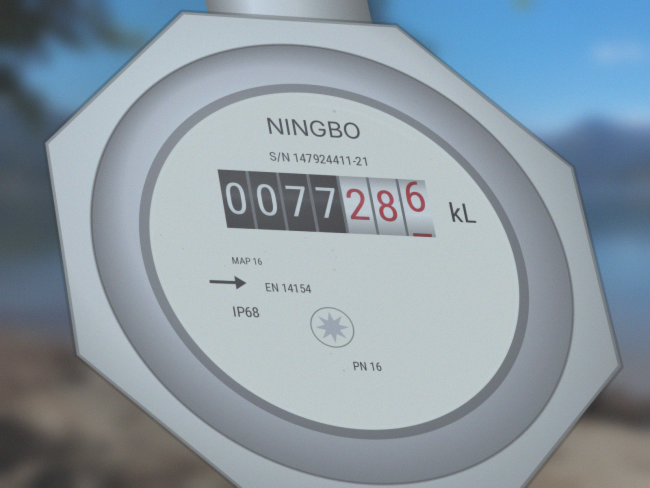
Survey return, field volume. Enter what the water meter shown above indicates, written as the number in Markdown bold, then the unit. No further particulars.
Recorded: **77.286** kL
